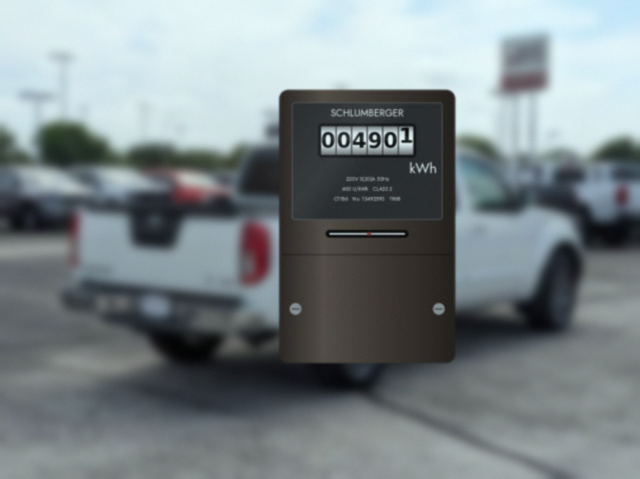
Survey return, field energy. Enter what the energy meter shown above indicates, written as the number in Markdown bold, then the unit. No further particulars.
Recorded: **4901** kWh
